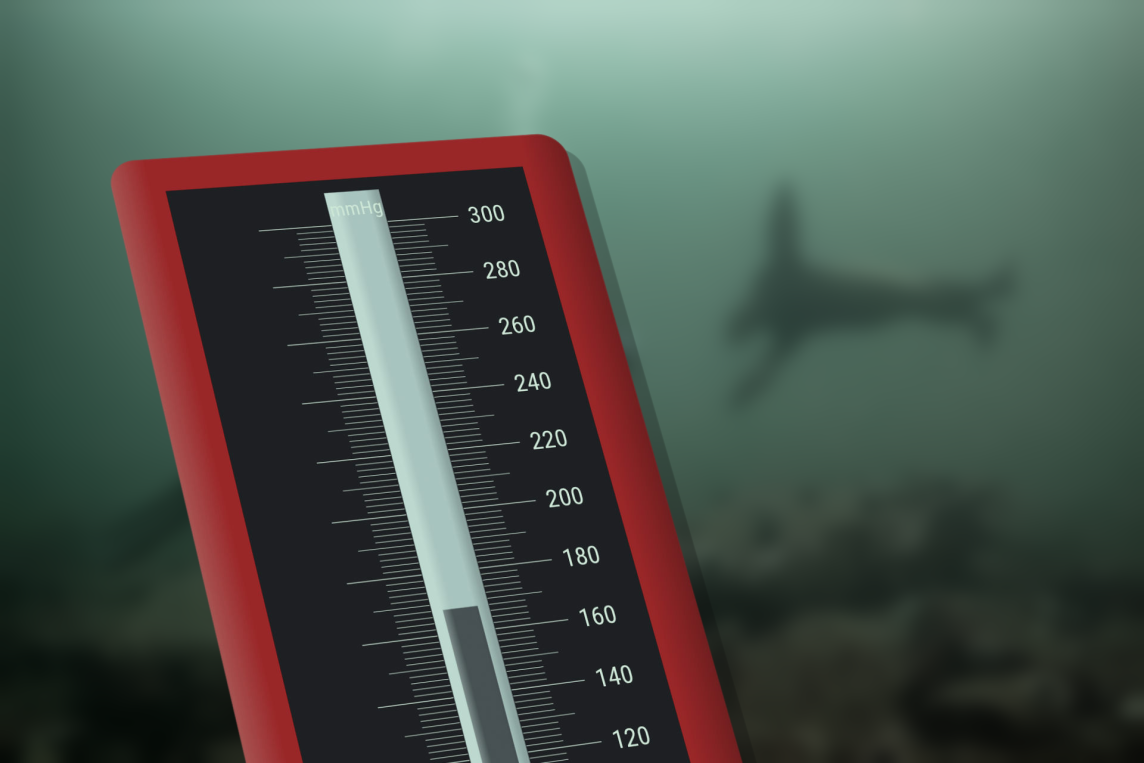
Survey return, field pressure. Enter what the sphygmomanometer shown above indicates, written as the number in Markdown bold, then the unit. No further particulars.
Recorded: **168** mmHg
